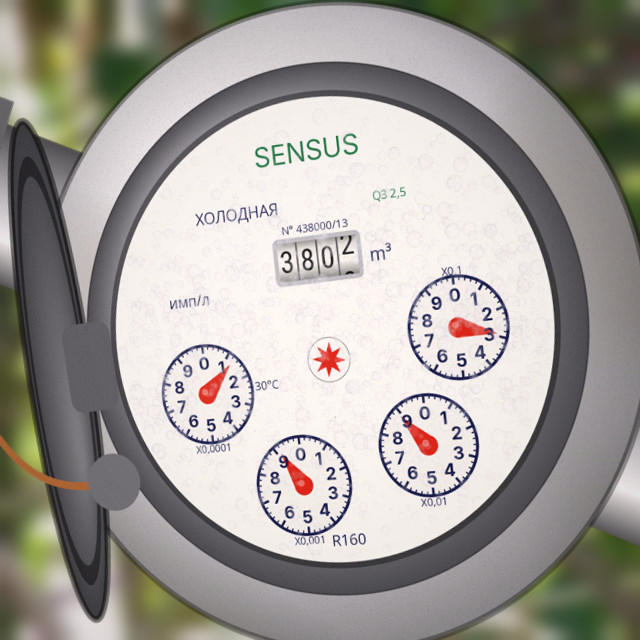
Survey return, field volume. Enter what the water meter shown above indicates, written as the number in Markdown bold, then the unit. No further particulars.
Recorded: **3802.2891** m³
